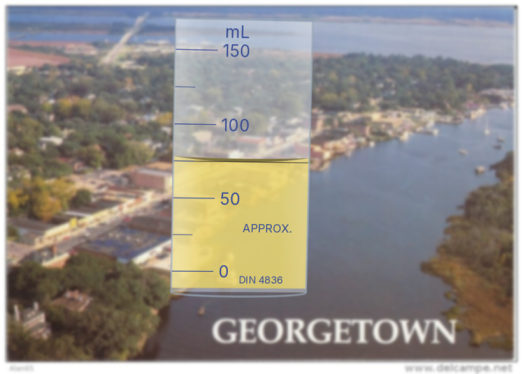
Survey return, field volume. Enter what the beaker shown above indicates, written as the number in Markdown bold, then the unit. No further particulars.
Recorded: **75** mL
